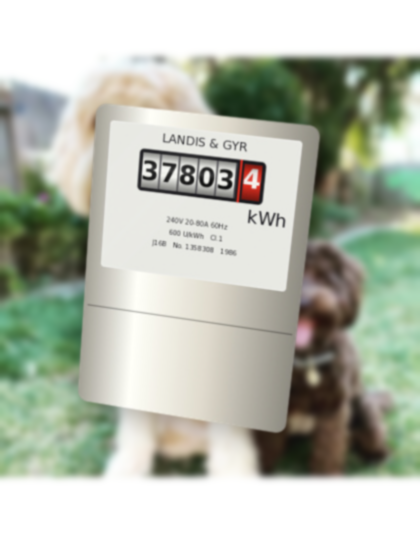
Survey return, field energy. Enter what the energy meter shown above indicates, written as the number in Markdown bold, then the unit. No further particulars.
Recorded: **37803.4** kWh
